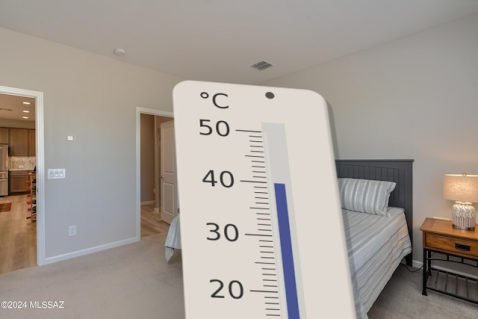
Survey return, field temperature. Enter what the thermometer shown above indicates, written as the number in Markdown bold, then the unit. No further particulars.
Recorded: **40** °C
